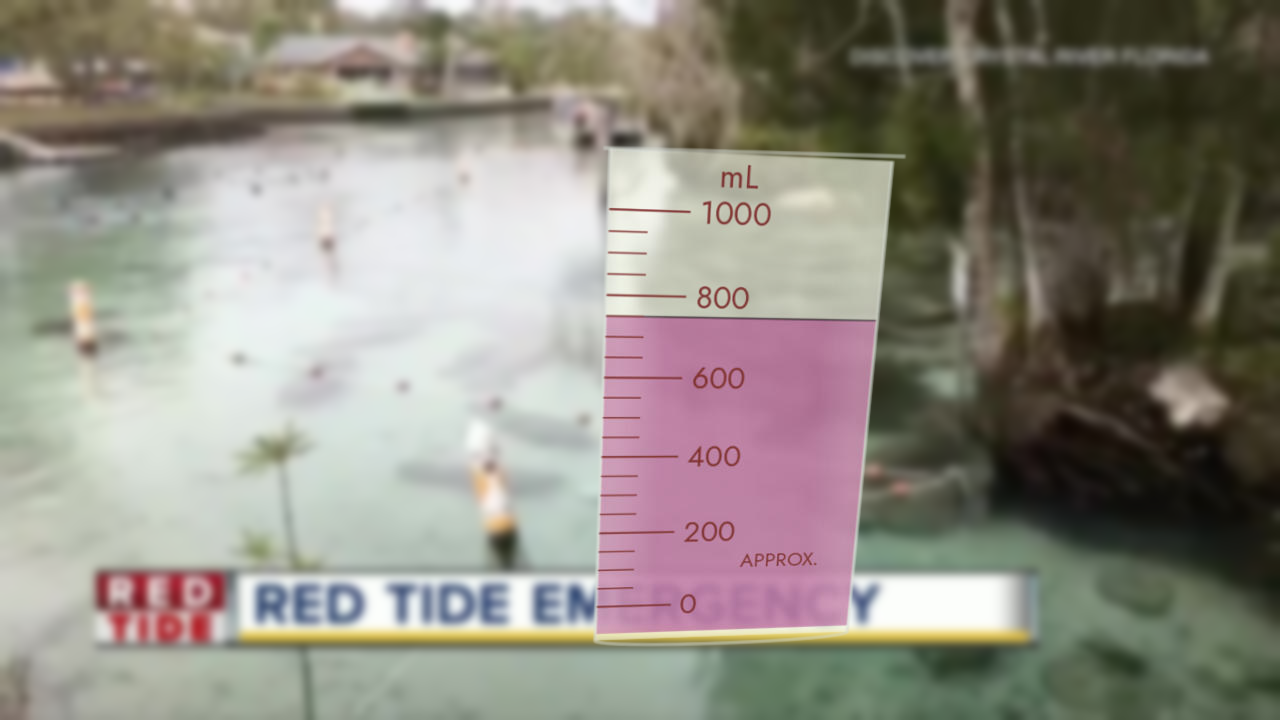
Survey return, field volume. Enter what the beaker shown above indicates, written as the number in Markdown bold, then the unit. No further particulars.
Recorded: **750** mL
